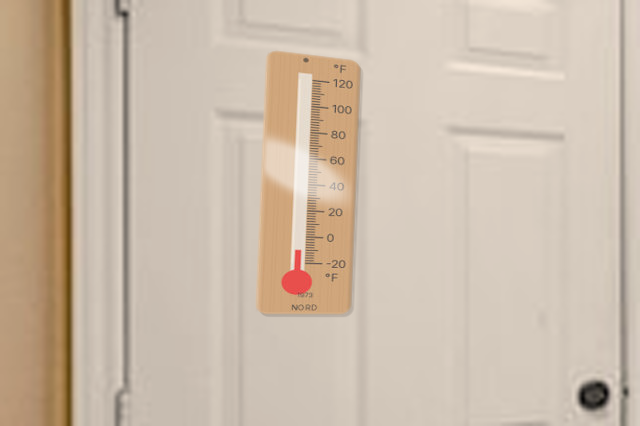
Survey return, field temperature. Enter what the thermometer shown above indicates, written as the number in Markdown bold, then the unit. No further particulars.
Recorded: **-10** °F
